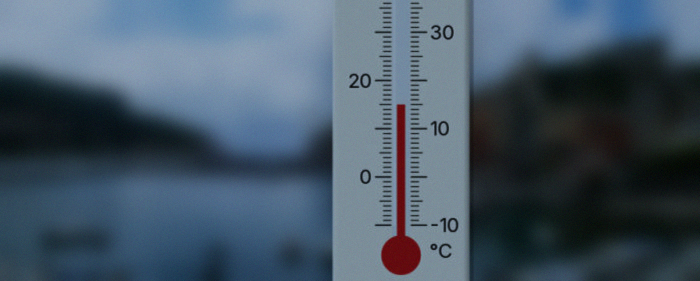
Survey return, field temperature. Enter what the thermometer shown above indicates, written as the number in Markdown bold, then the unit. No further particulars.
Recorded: **15** °C
